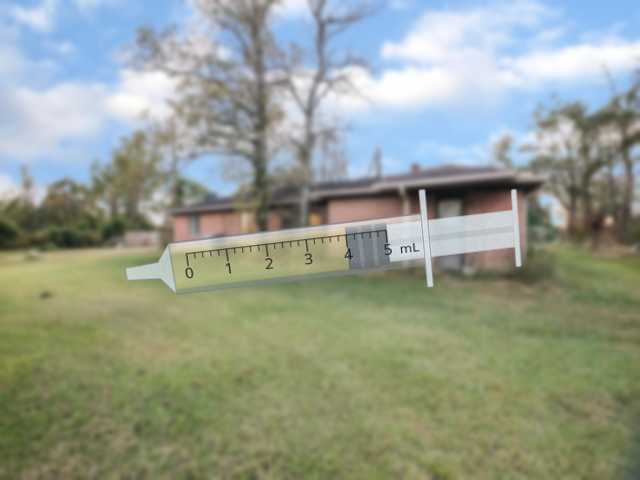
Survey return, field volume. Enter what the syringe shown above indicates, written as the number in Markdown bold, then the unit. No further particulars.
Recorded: **4** mL
